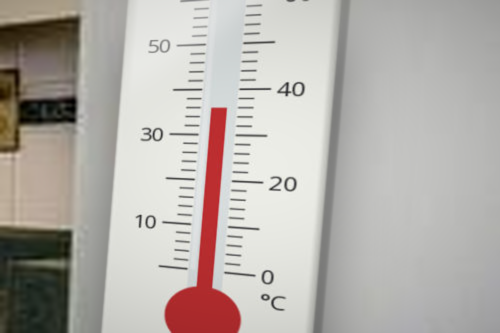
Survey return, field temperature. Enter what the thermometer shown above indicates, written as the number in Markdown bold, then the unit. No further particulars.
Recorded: **36** °C
